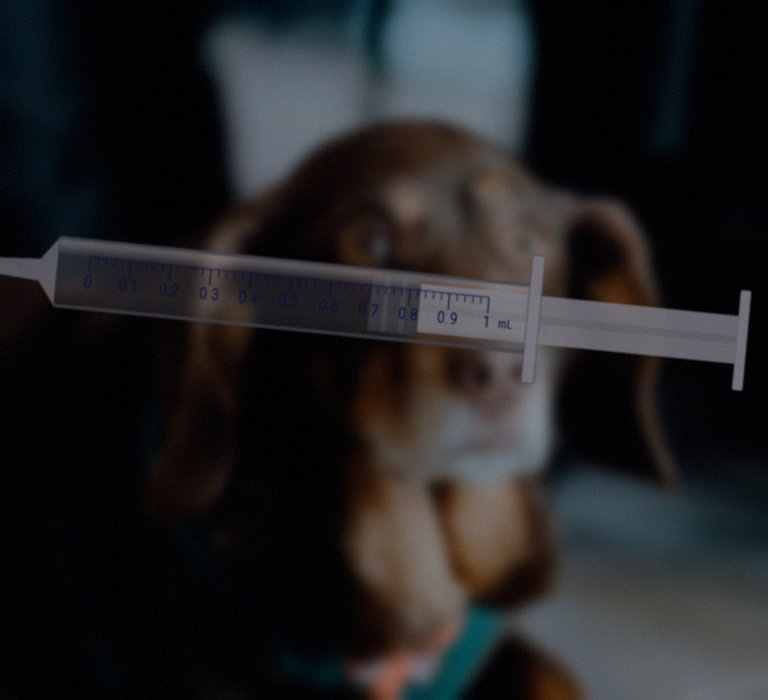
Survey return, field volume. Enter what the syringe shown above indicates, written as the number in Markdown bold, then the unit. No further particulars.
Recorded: **0.7** mL
